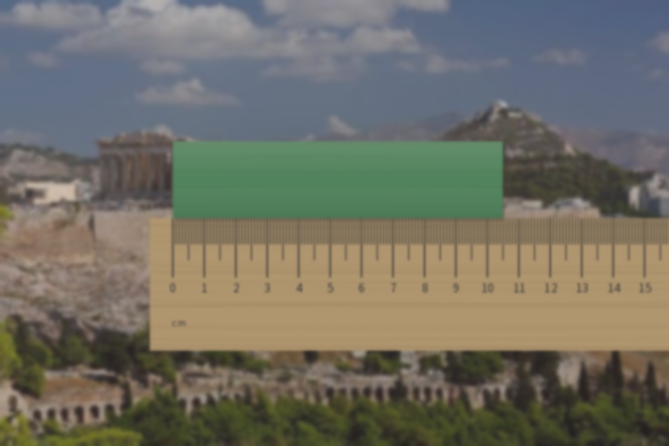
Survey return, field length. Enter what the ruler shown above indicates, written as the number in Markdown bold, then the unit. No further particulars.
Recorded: **10.5** cm
